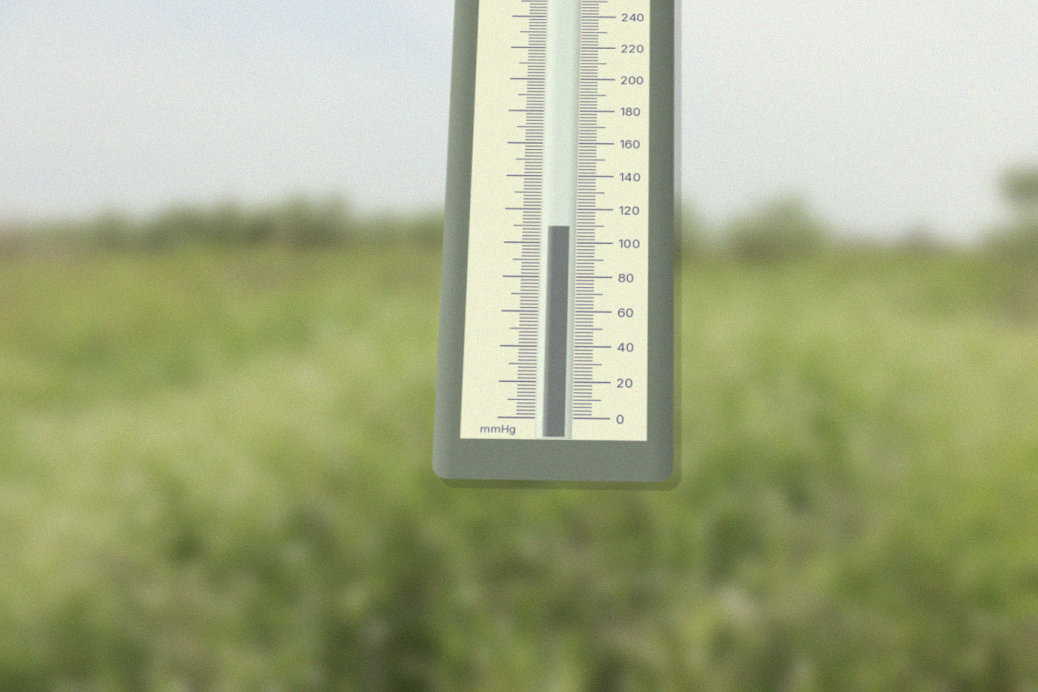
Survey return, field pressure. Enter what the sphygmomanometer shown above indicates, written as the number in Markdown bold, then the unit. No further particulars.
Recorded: **110** mmHg
